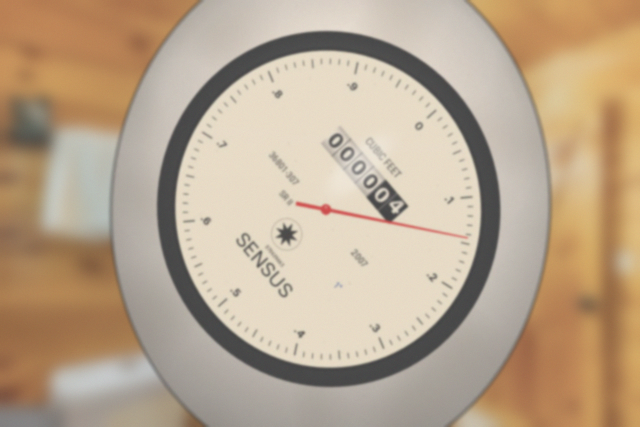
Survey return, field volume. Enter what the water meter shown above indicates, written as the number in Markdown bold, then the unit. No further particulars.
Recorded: **4.14** ft³
